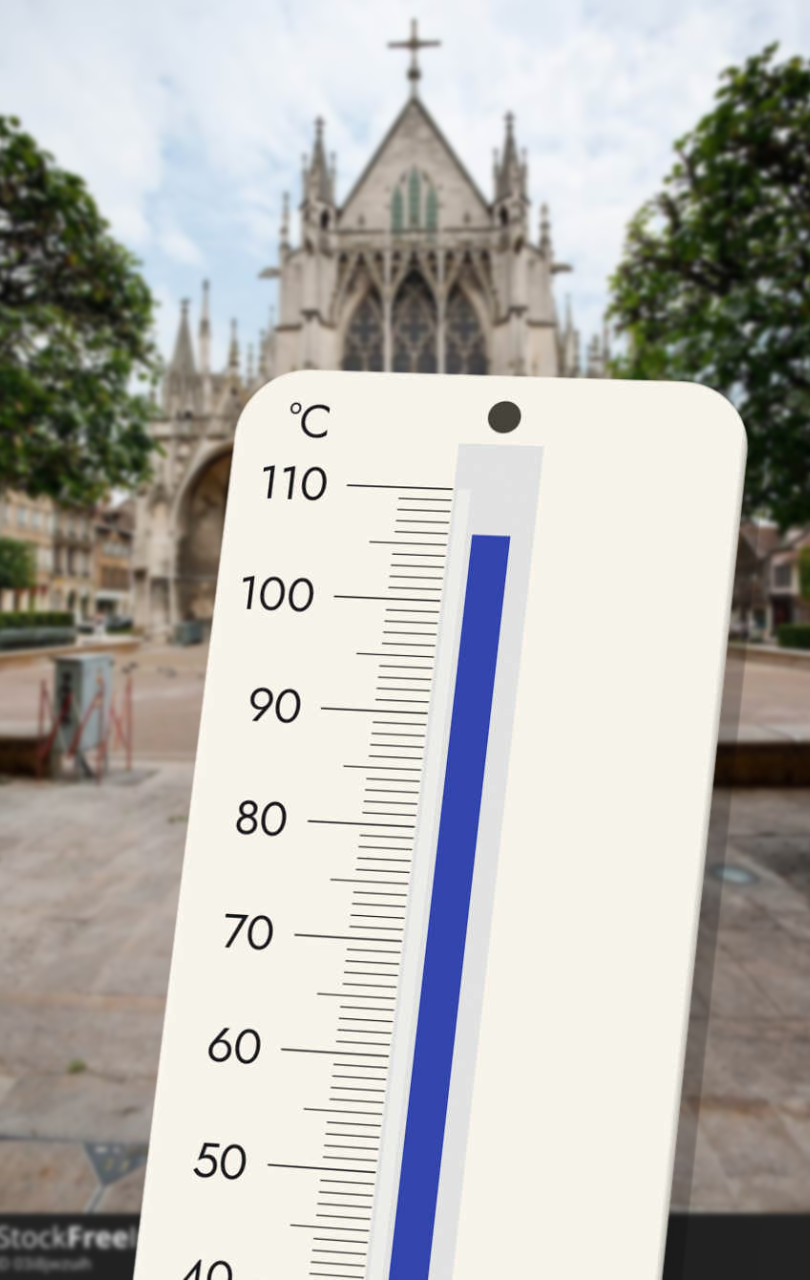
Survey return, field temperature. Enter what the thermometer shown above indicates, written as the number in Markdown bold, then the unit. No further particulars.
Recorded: **106** °C
